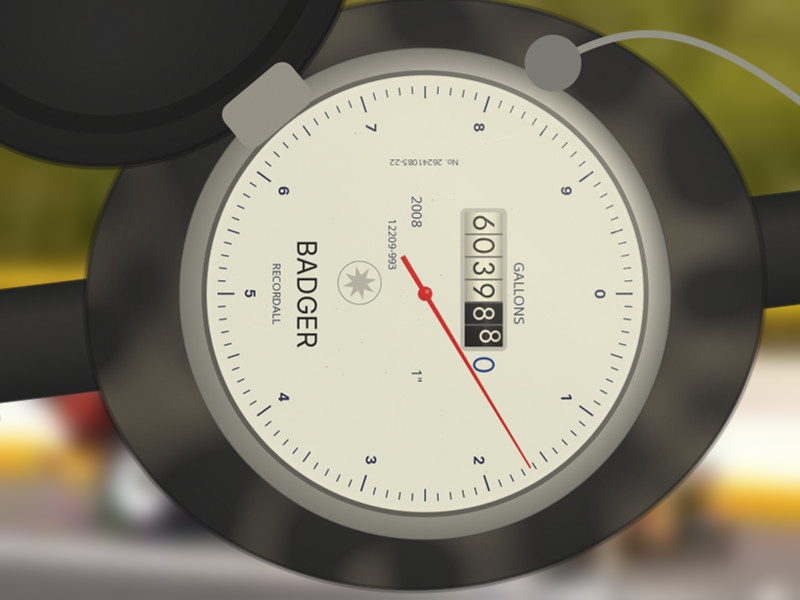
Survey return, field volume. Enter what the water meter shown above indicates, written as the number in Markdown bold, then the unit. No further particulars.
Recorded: **6039881.6** gal
